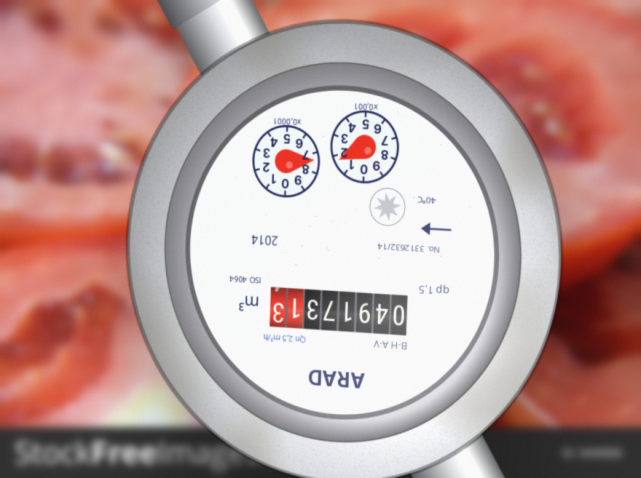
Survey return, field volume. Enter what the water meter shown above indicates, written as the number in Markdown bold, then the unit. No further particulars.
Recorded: **49173.1317** m³
